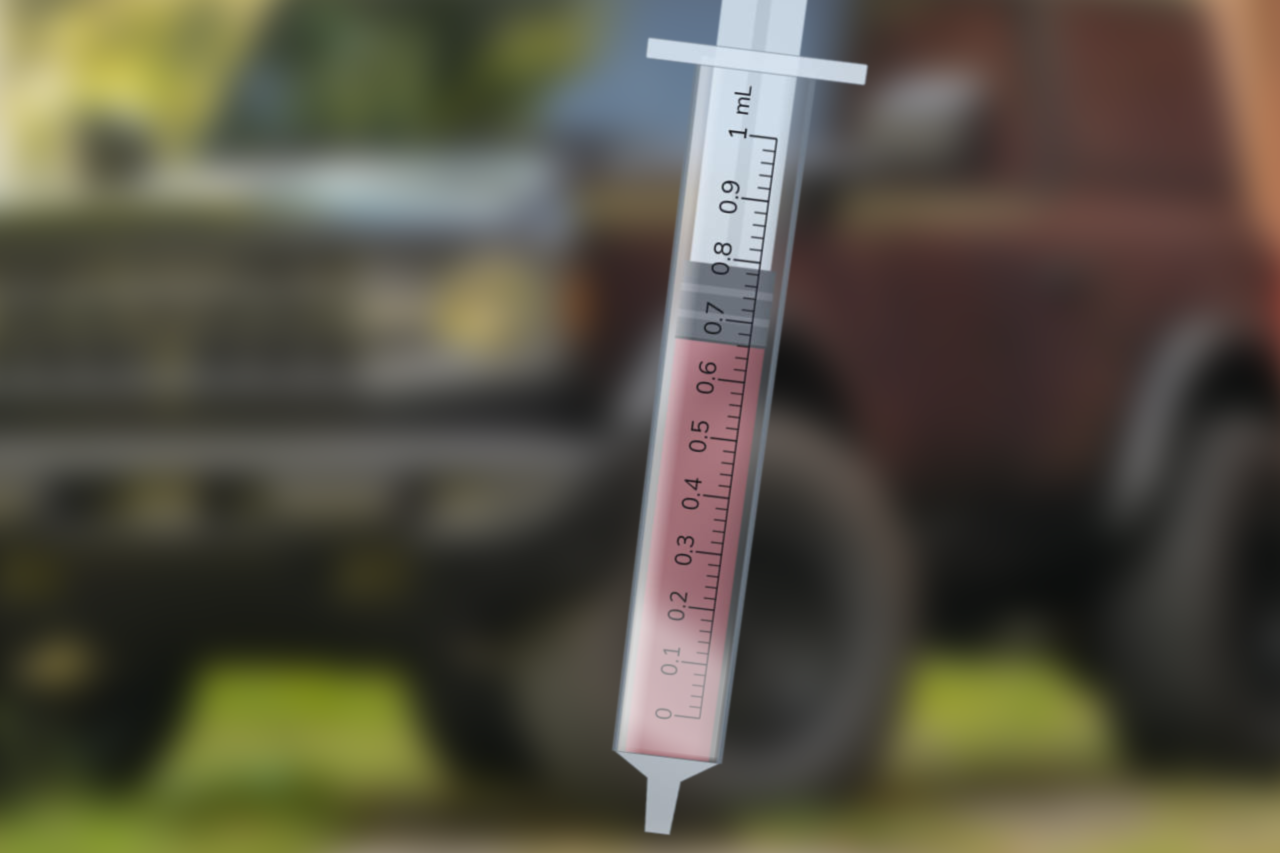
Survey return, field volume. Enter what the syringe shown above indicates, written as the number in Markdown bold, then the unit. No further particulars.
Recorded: **0.66** mL
